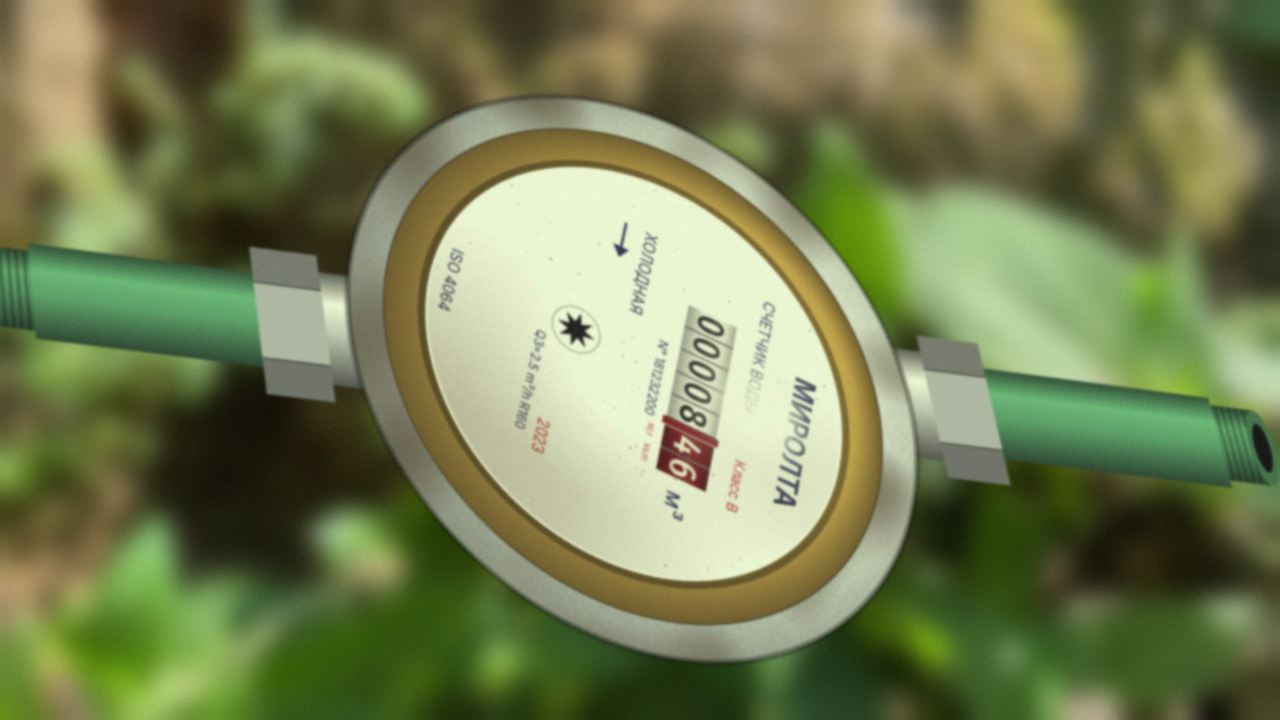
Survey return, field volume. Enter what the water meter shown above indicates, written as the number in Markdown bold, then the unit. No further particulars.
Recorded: **8.46** m³
